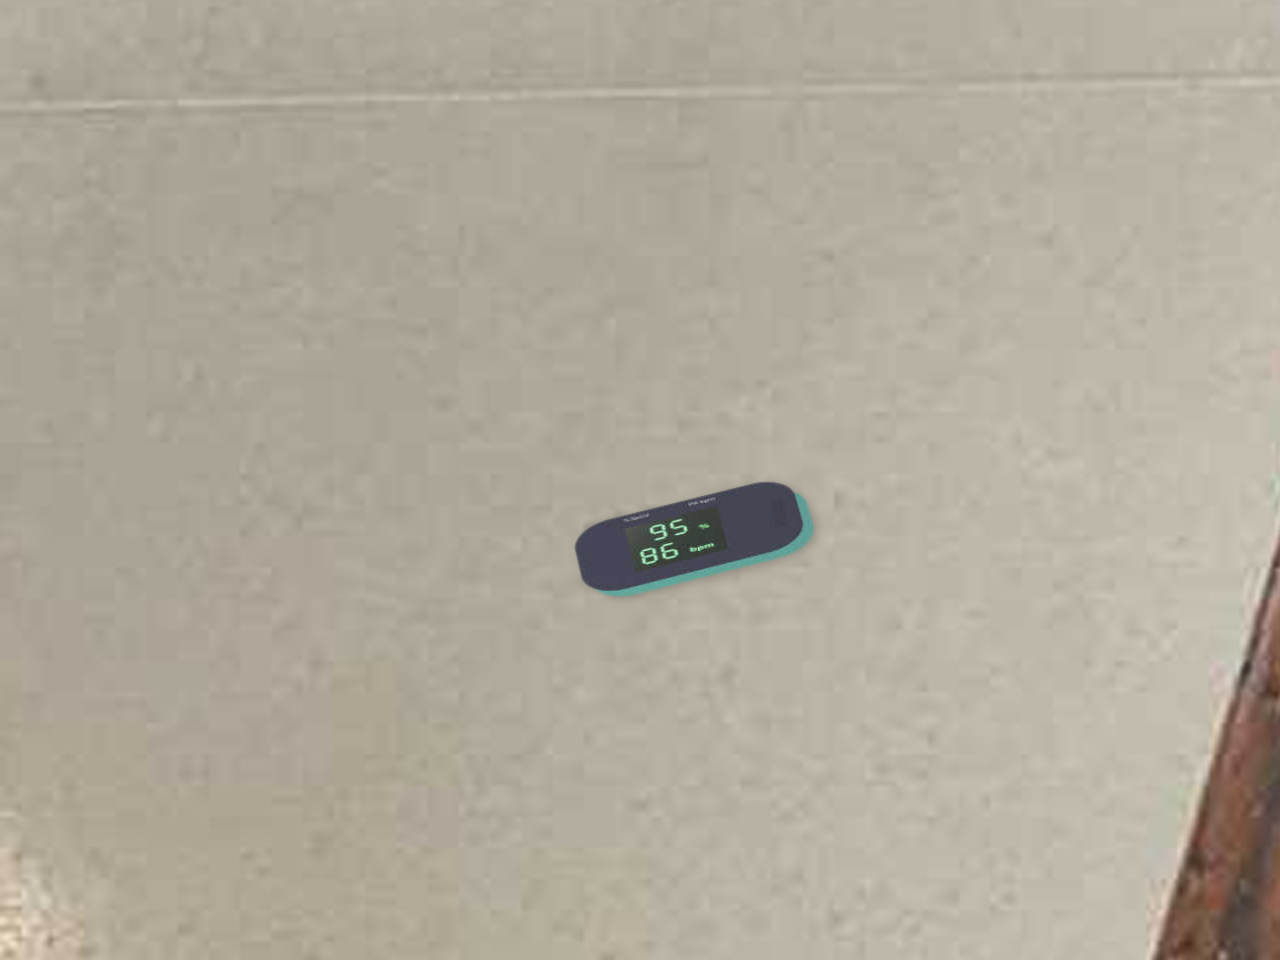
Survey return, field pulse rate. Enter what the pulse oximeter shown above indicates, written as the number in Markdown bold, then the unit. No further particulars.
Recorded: **86** bpm
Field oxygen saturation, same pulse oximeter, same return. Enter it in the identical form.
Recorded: **95** %
